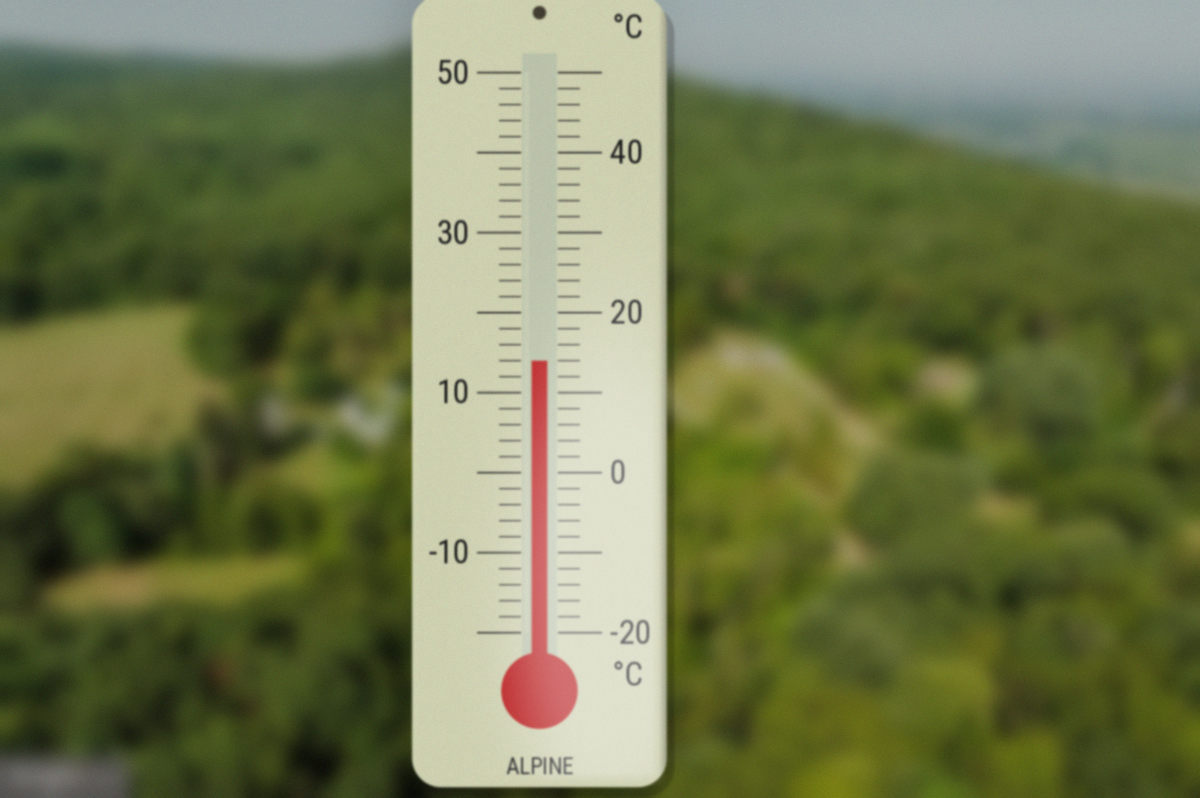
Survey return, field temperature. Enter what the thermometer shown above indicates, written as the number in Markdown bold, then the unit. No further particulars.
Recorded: **14** °C
